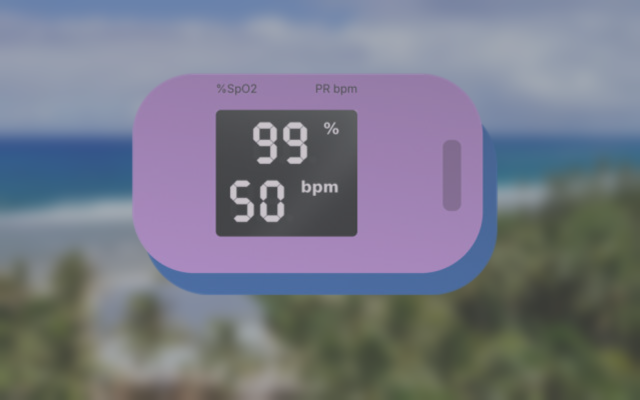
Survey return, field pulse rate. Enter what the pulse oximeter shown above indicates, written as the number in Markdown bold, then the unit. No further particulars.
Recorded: **50** bpm
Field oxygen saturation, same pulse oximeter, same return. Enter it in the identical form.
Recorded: **99** %
